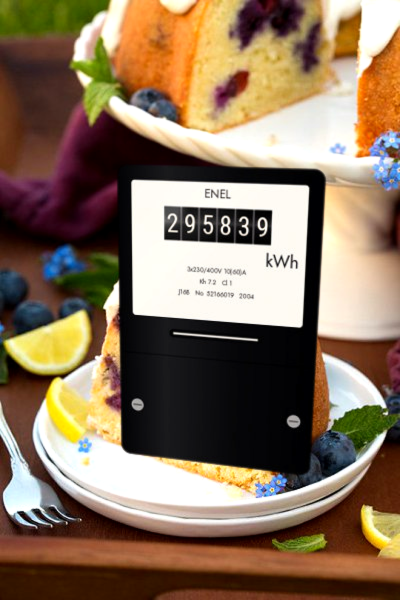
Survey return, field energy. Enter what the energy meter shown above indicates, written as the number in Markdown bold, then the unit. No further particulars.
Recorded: **295839** kWh
